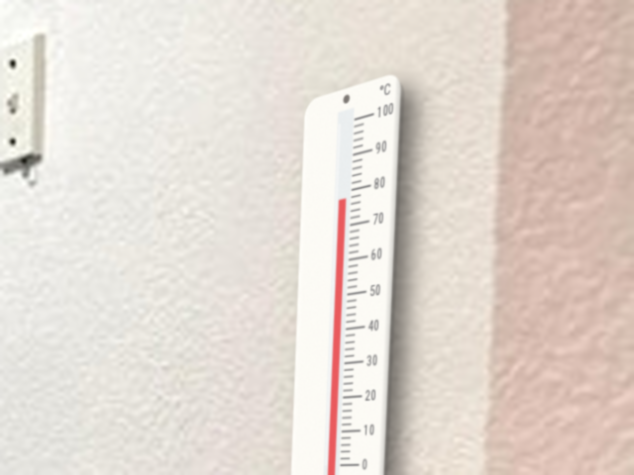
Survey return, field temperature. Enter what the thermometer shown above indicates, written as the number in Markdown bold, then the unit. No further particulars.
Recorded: **78** °C
